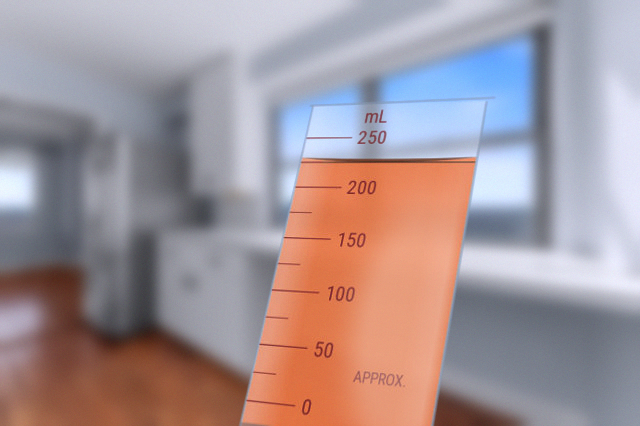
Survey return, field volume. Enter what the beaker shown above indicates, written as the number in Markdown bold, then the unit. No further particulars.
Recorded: **225** mL
